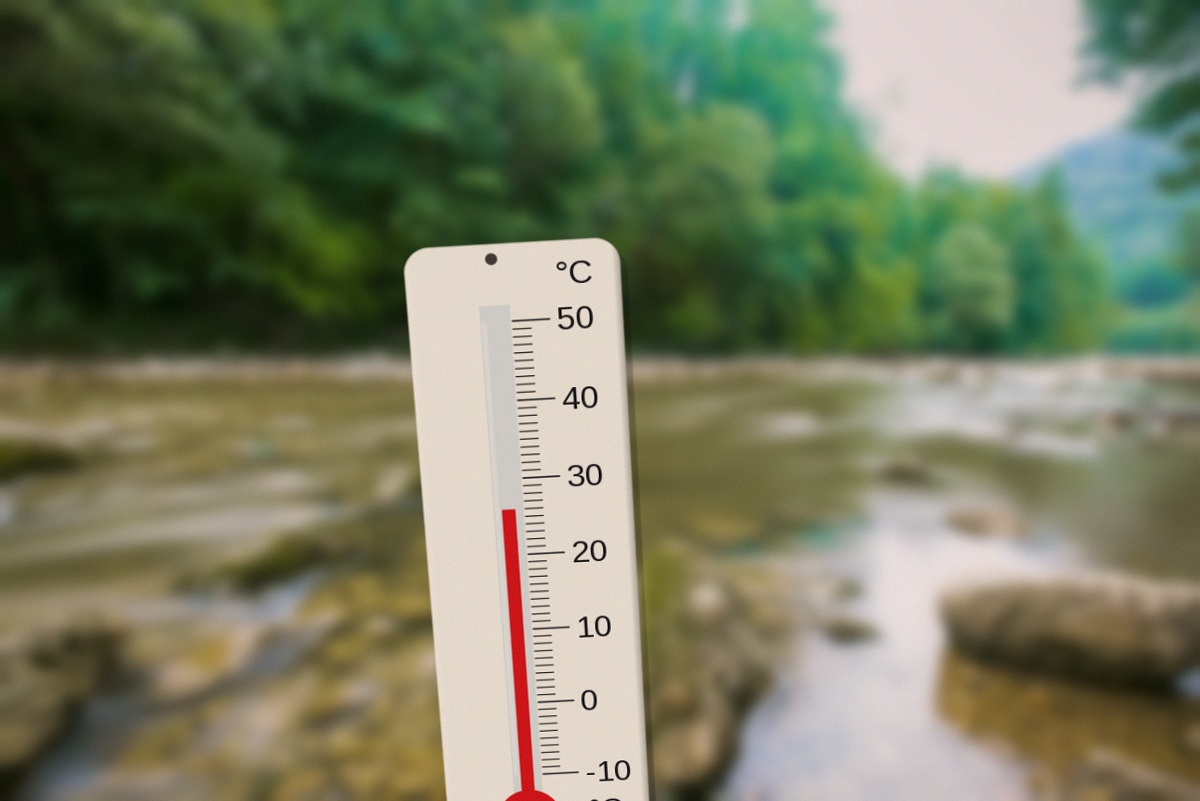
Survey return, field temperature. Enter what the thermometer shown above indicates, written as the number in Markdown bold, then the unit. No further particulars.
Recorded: **26** °C
